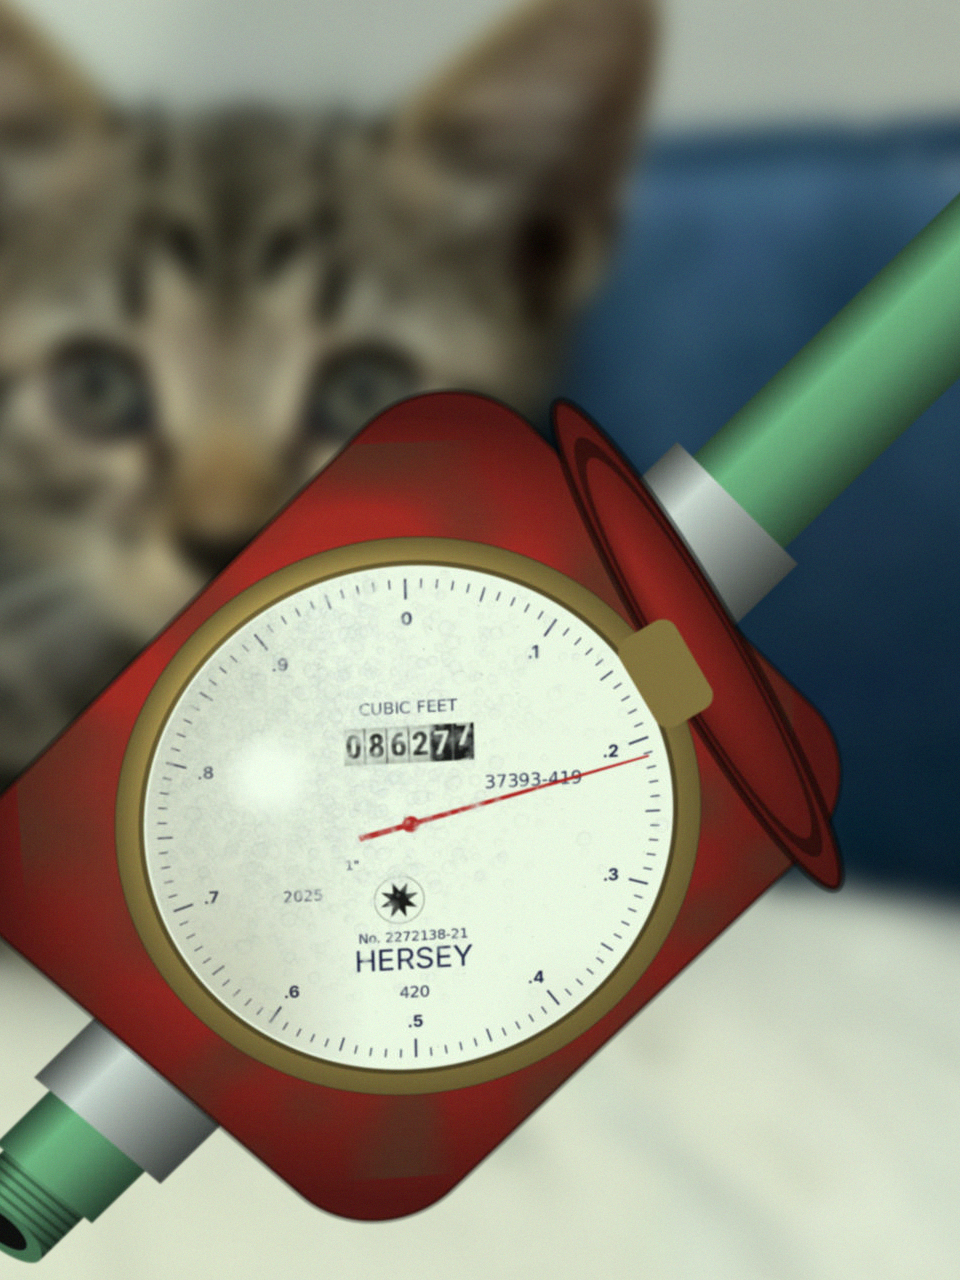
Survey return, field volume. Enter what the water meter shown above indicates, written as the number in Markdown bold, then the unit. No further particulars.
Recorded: **86277.21** ft³
